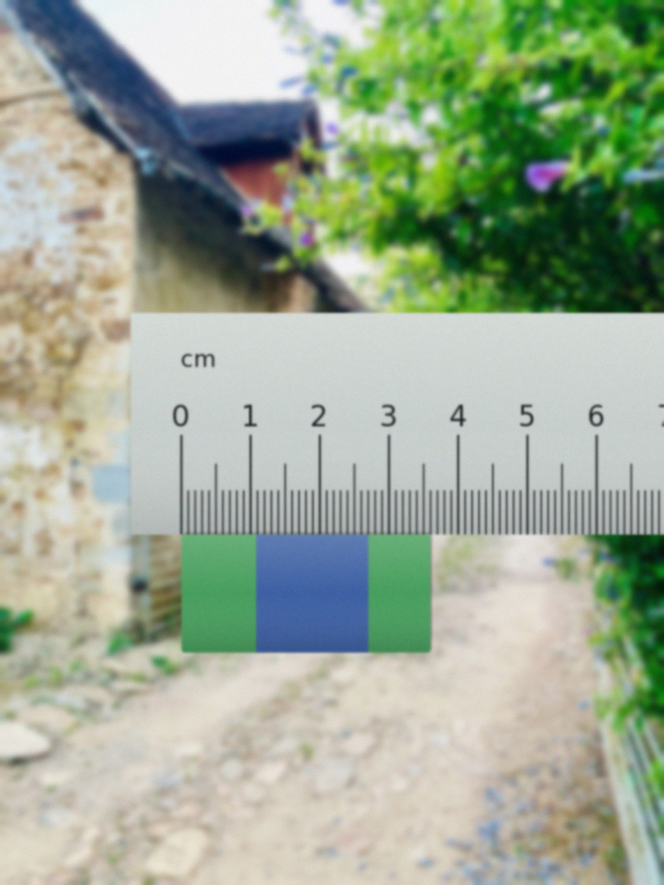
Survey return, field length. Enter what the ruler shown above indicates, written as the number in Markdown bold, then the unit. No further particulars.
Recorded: **3.6** cm
